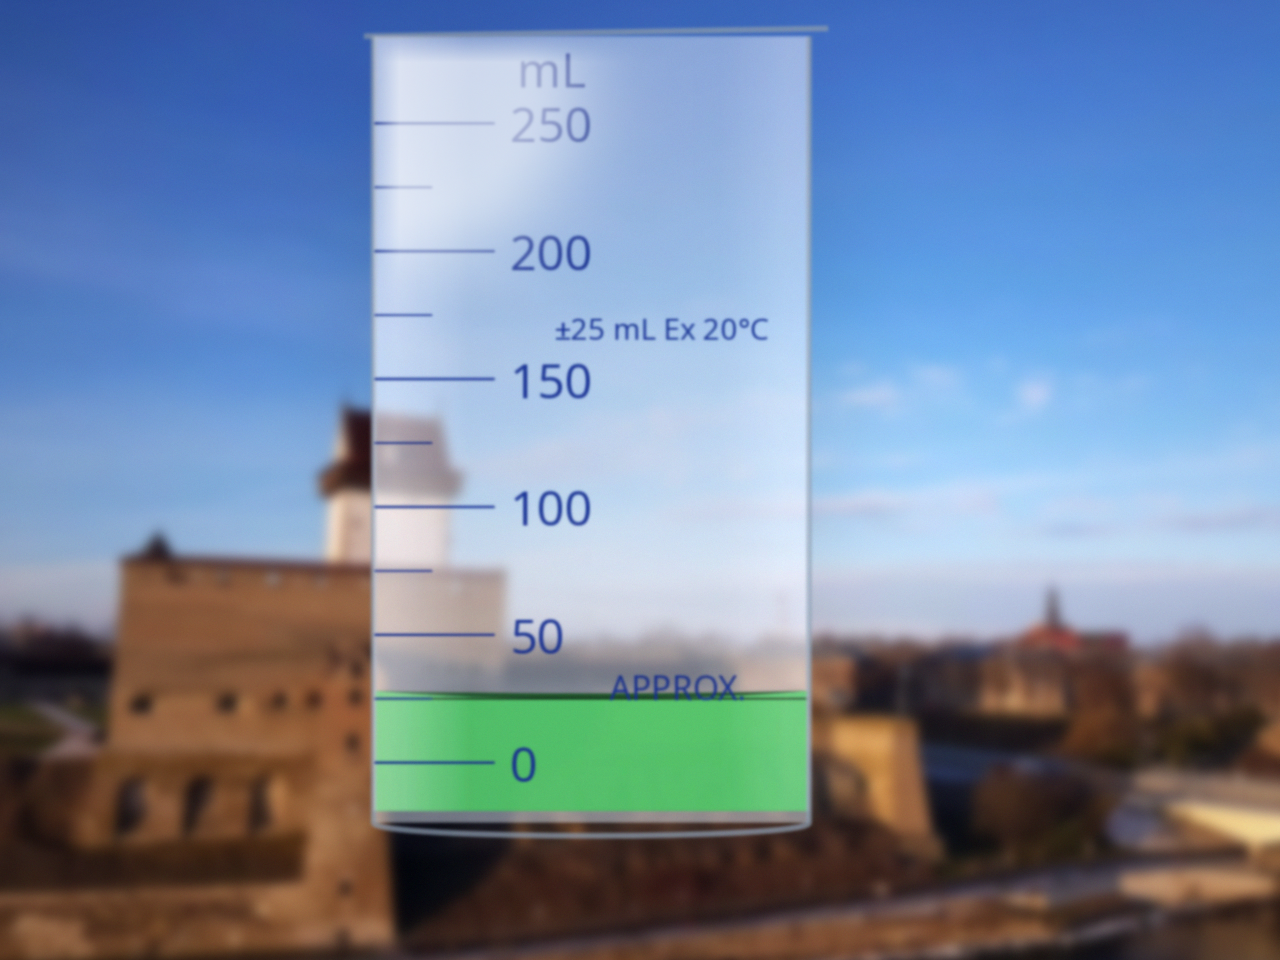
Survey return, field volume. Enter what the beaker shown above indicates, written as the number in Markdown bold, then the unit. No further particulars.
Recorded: **25** mL
